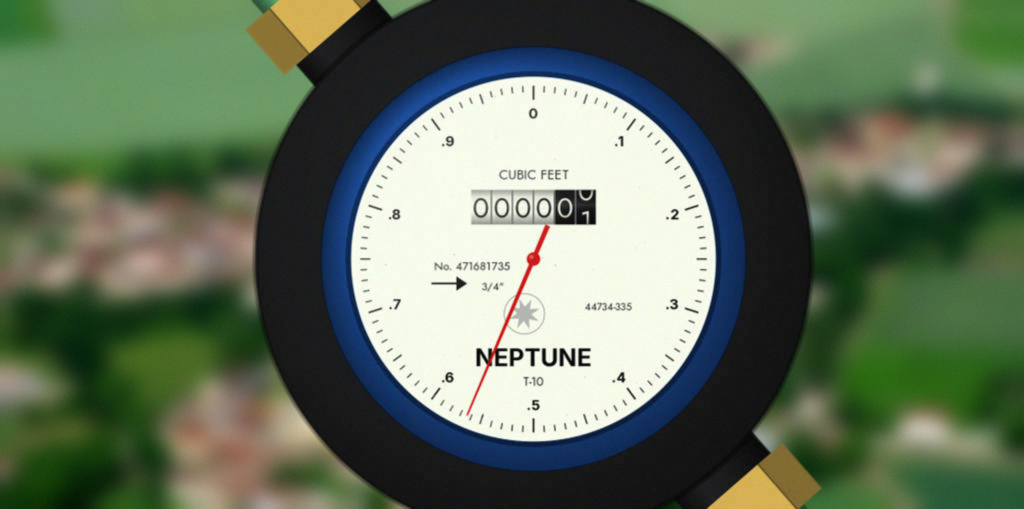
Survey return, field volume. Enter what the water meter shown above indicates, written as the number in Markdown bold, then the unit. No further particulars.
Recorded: **0.56** ft³
